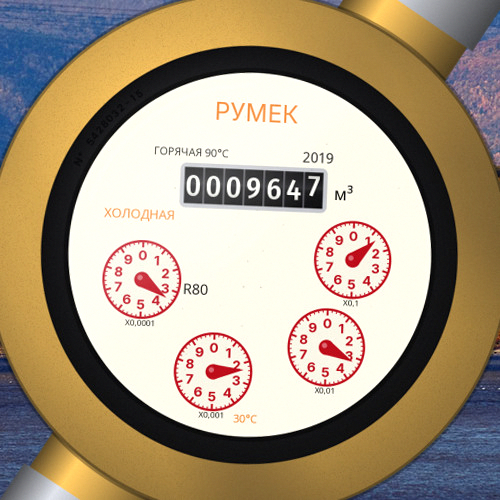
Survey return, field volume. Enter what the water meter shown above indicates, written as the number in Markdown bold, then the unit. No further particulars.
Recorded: **9647.1323** m³
